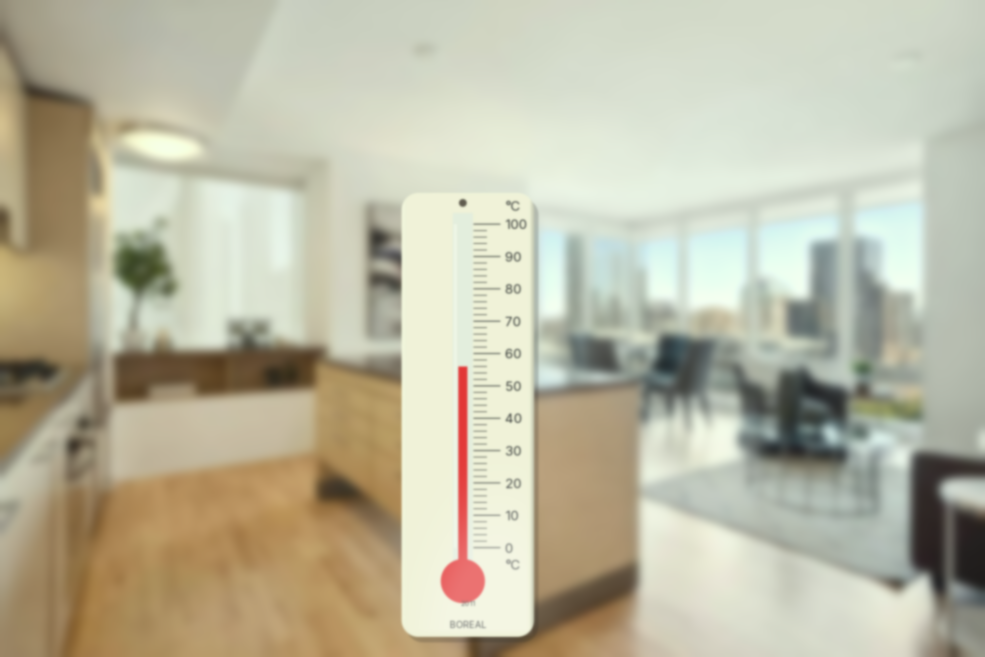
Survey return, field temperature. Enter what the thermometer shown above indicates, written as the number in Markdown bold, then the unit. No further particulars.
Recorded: **56** °C
